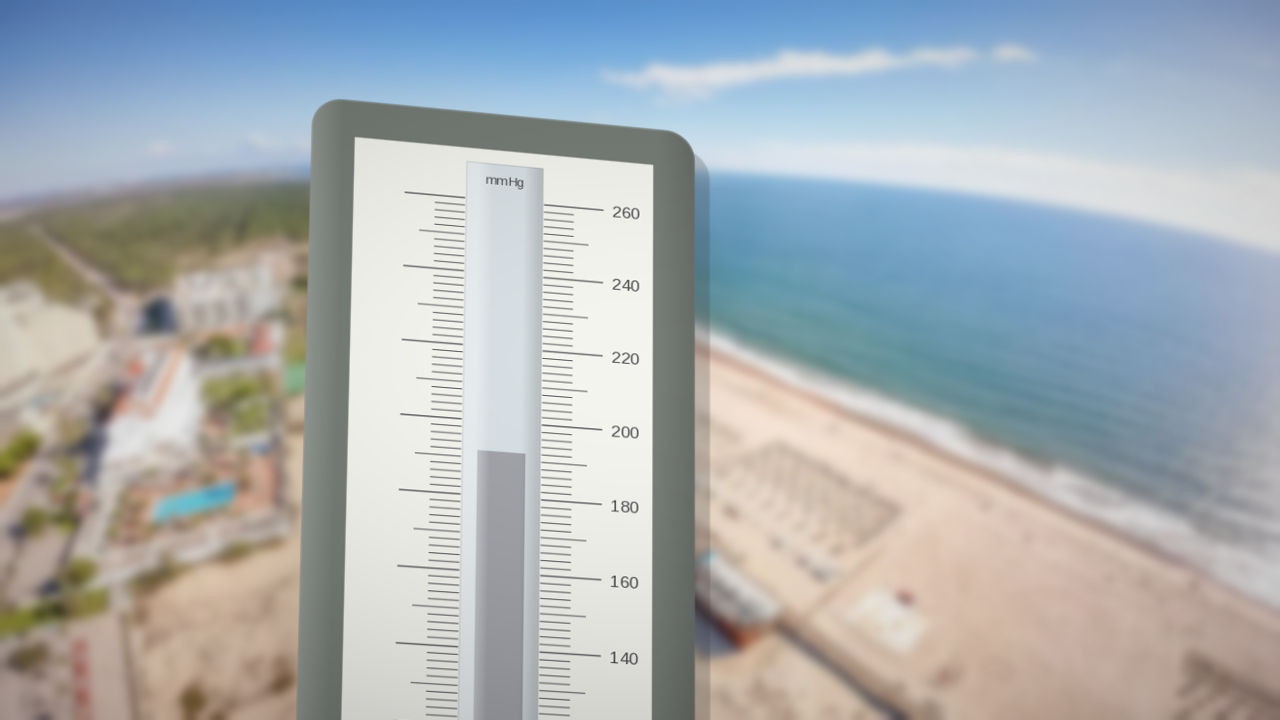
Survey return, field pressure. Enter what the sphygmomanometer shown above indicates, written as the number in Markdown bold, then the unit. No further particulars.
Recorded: **192** mmHg
